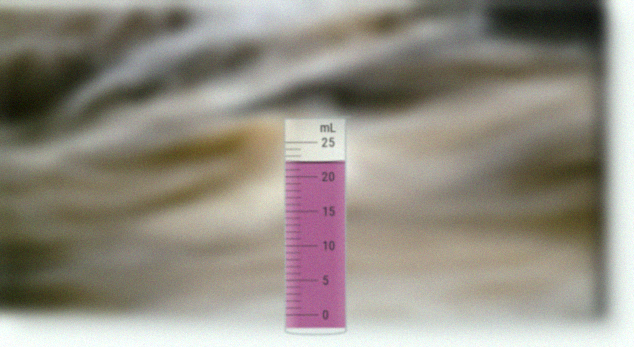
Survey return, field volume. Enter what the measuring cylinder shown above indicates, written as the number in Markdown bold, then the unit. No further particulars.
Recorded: **22** mL
